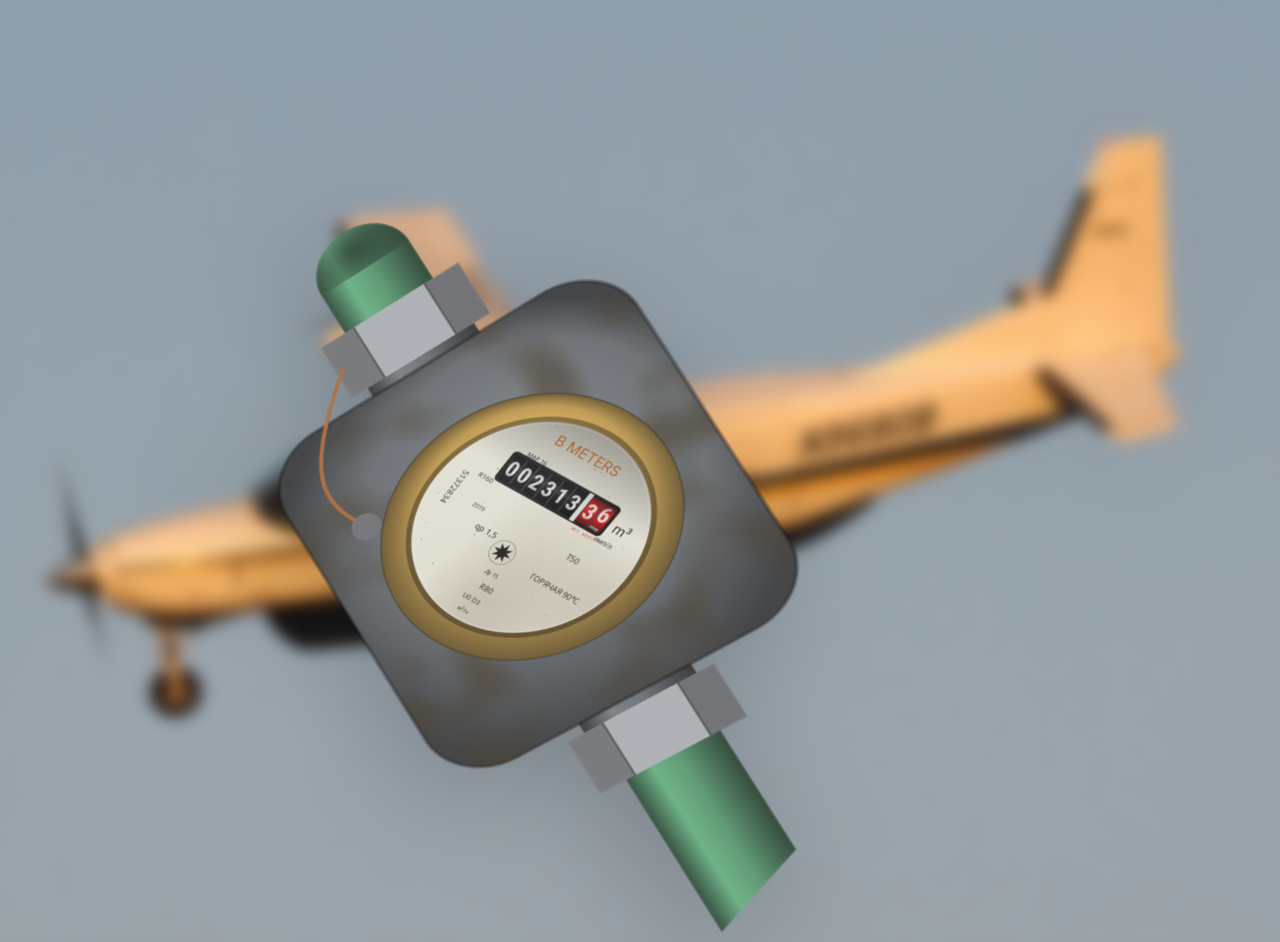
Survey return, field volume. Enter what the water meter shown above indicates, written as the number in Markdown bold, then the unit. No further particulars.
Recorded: **2313.36** m³
